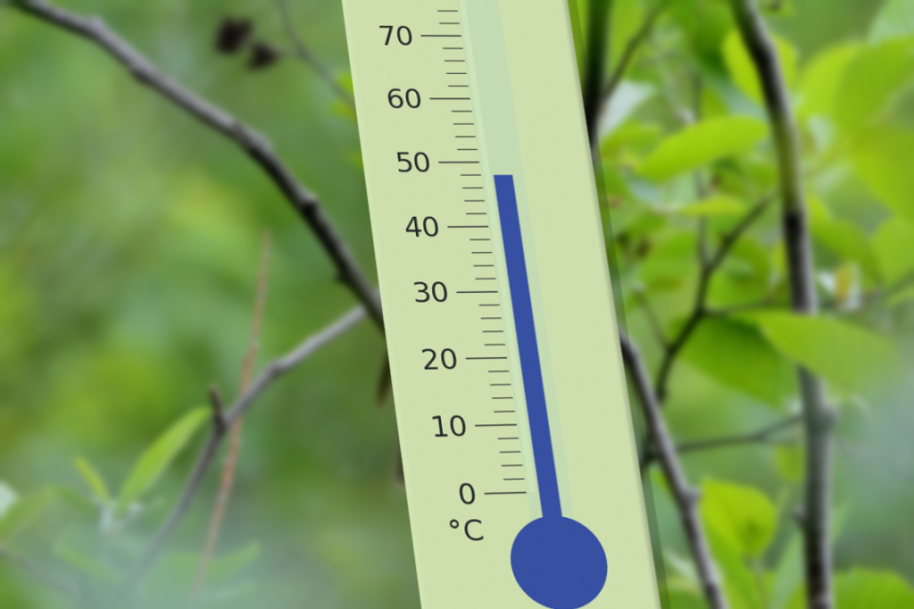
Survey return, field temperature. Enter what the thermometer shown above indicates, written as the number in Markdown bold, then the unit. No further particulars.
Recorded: **48** °C
